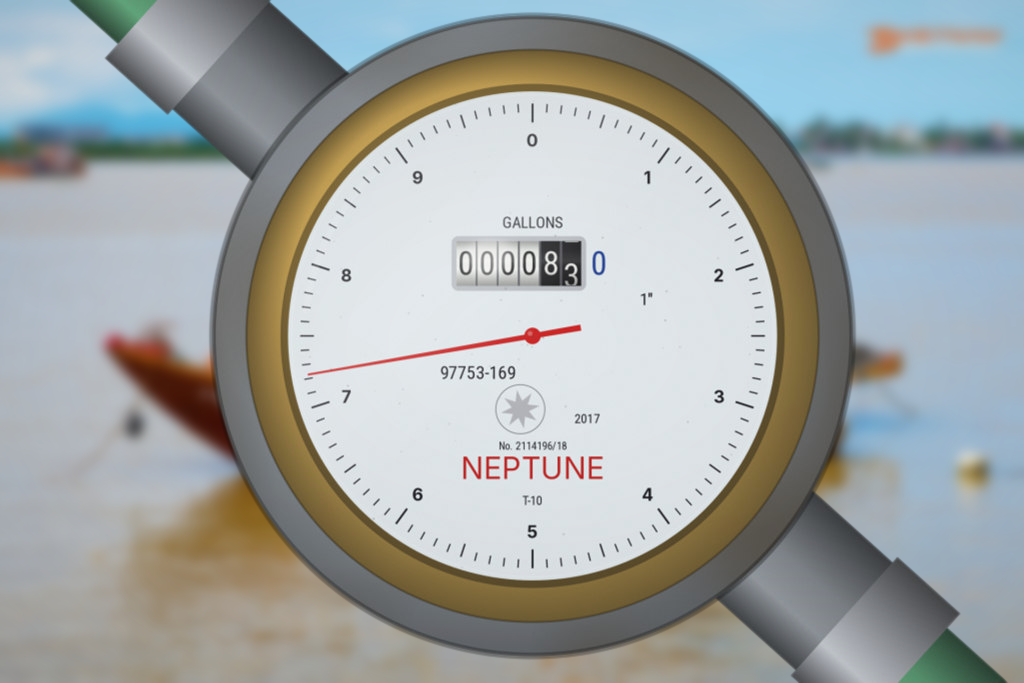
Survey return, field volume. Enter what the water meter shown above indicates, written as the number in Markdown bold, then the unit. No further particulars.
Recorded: **827.2** gal
